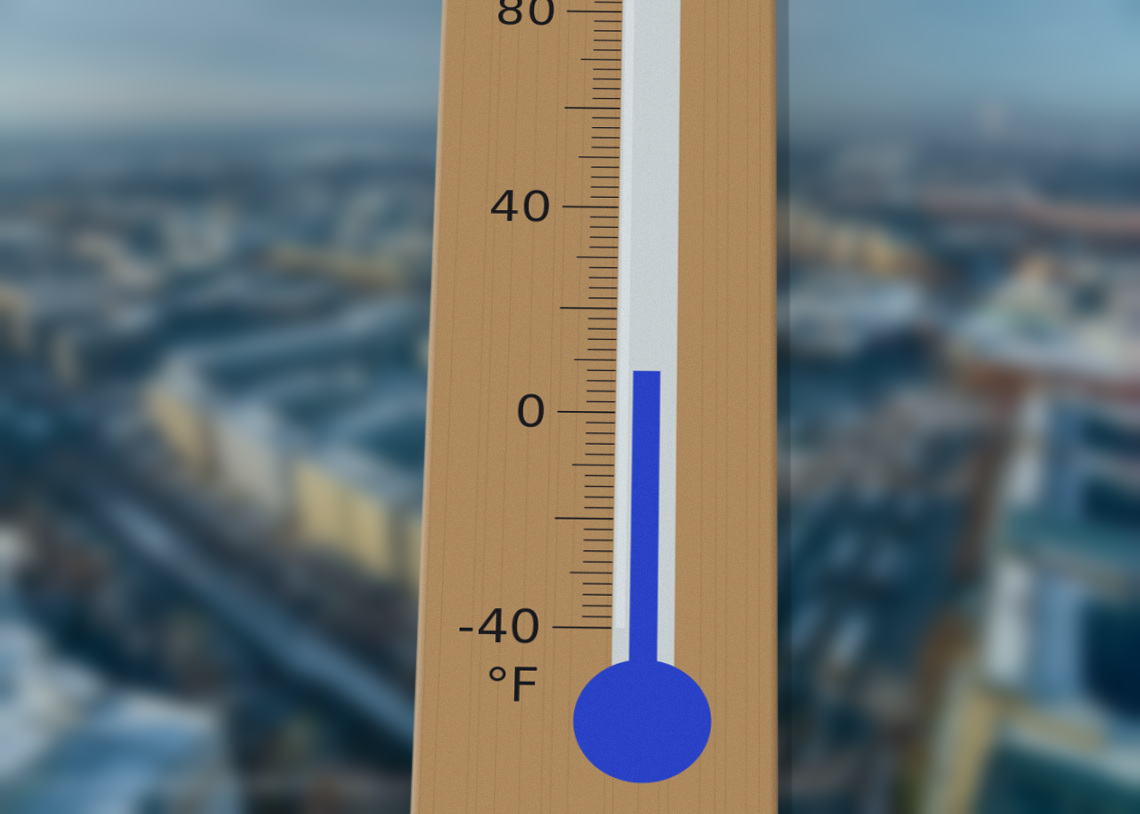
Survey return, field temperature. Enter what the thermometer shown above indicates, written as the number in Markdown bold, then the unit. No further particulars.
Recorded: **8** °F
